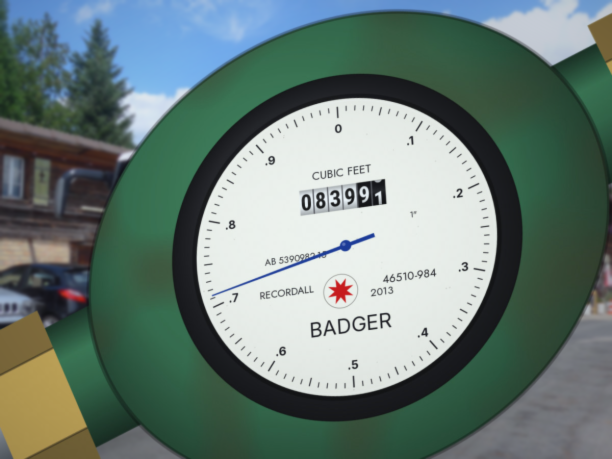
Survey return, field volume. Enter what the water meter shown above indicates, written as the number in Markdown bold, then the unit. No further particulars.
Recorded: **83990.71** ft³
